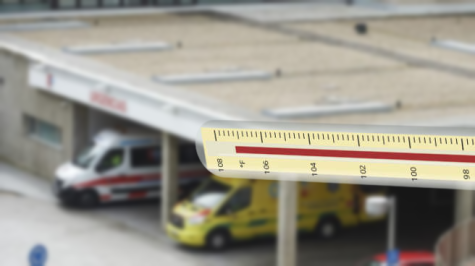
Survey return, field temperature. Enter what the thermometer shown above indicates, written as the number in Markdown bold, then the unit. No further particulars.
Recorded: **107.2** °F
